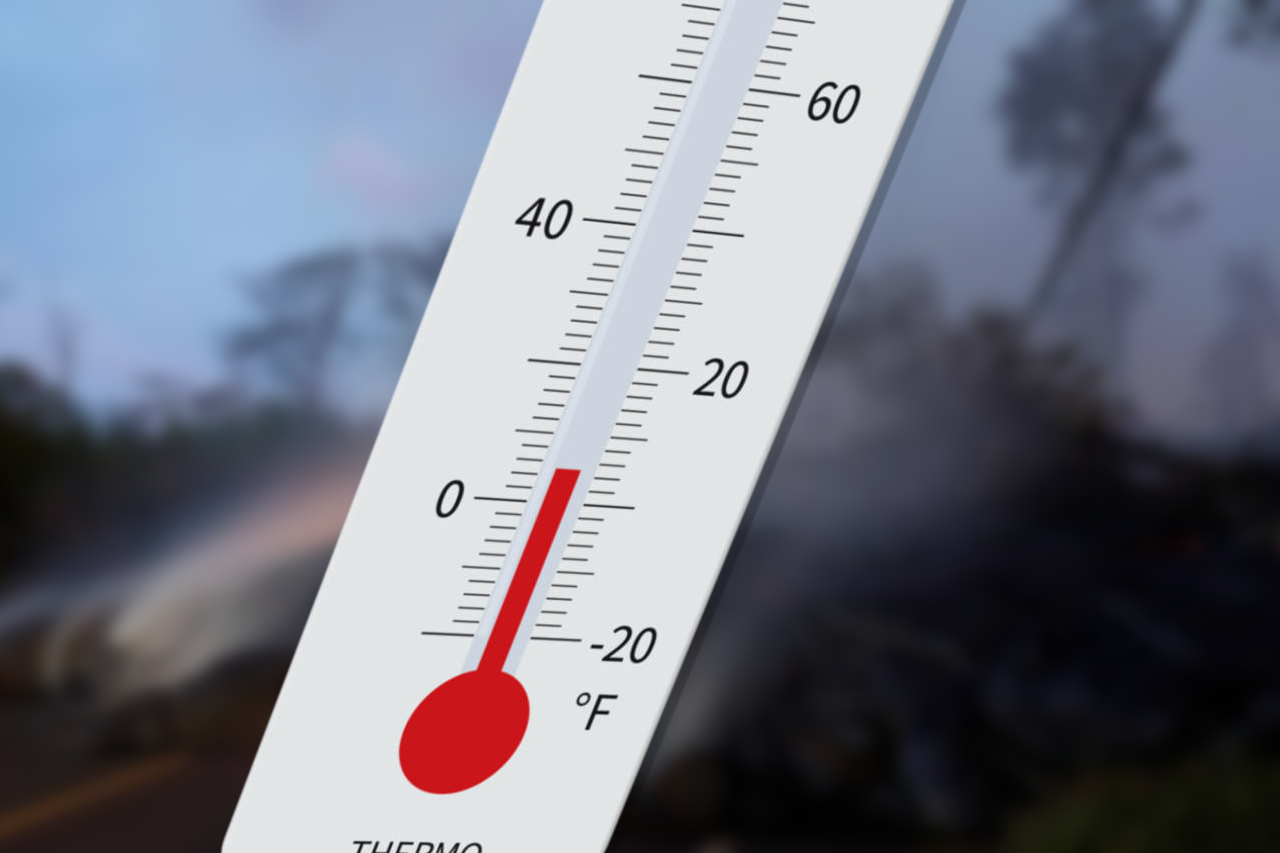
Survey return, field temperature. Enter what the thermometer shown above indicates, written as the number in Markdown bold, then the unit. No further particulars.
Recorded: **5** °F
